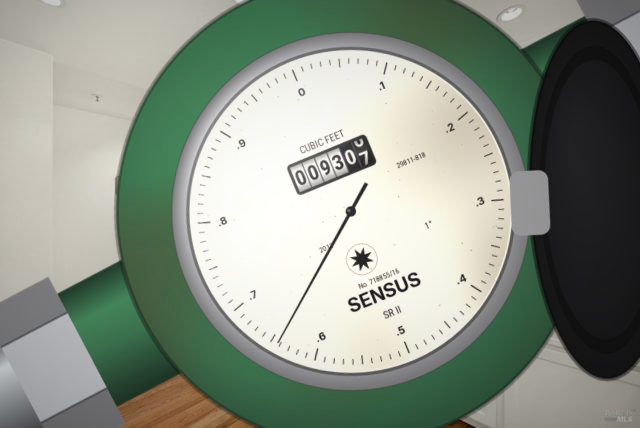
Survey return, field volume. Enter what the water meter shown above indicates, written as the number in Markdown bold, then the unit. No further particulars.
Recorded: **9306.64** ft³
